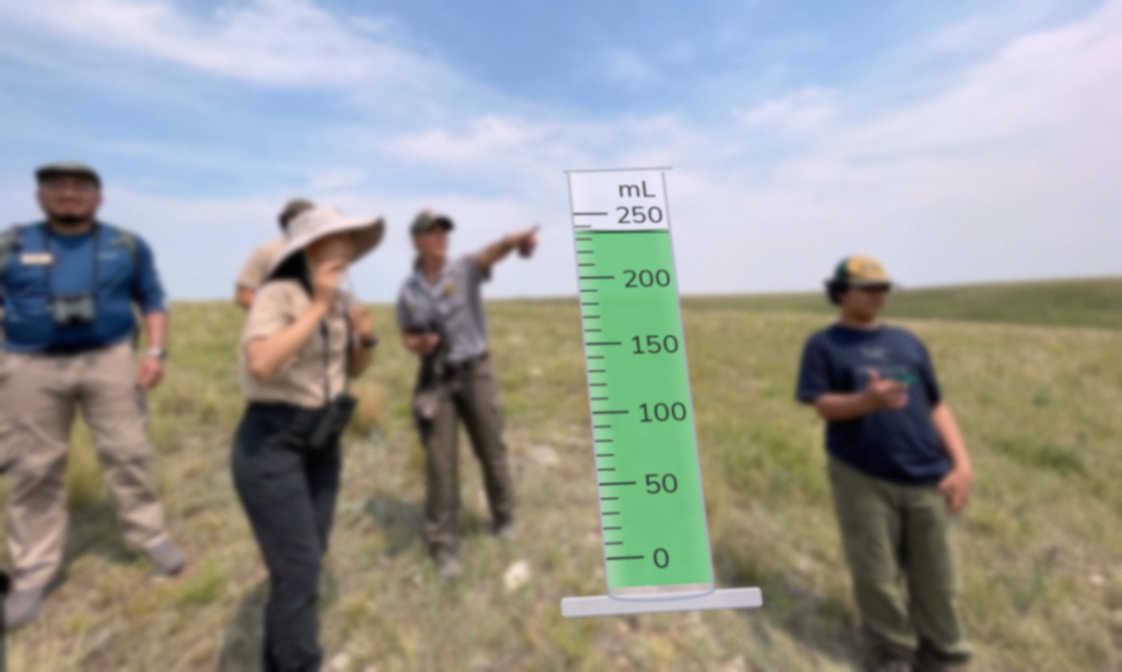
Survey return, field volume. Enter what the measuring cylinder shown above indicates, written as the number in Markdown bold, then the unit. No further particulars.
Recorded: **235** mL
